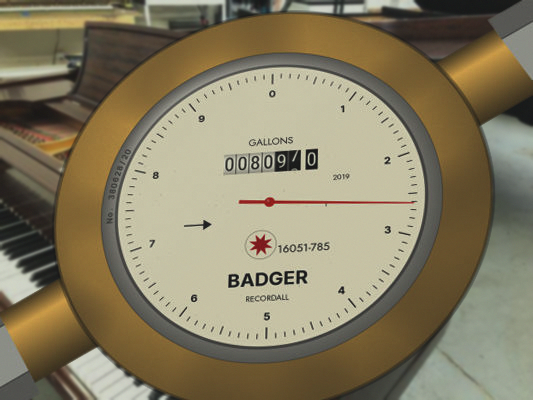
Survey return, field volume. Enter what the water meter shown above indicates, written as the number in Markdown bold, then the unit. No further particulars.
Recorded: **80972.6** gal
